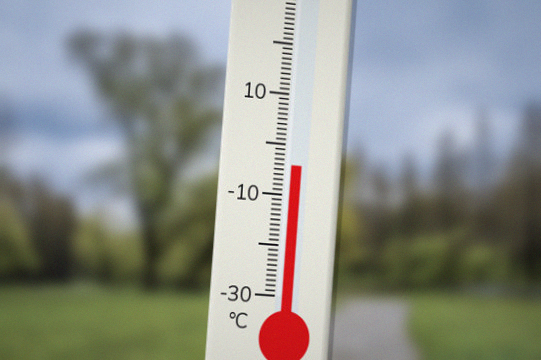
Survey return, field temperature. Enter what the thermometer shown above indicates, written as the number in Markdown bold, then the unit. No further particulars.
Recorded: **-4** °C
